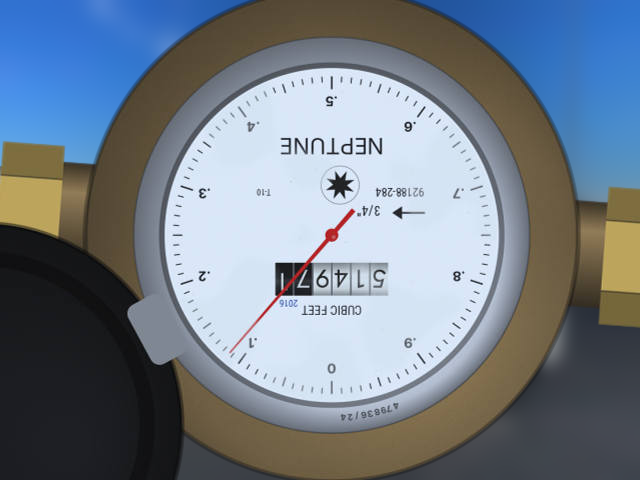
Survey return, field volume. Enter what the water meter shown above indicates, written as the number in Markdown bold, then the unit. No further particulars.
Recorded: **514971.11** ft³
